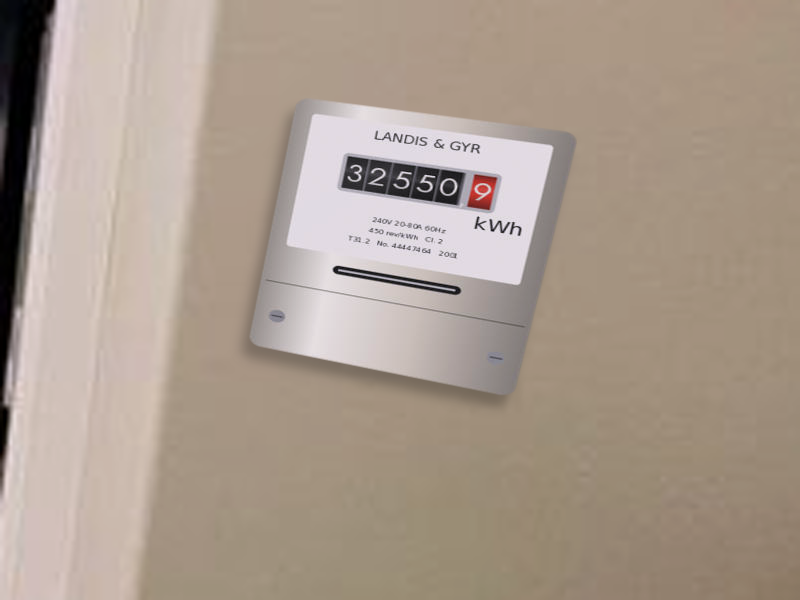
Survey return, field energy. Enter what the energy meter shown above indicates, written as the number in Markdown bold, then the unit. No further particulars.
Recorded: **32550.9** kWh
